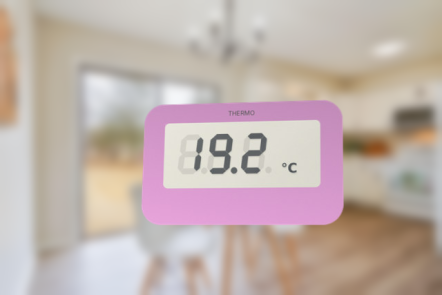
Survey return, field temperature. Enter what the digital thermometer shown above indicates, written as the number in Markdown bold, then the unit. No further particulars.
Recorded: **19.2** °C
